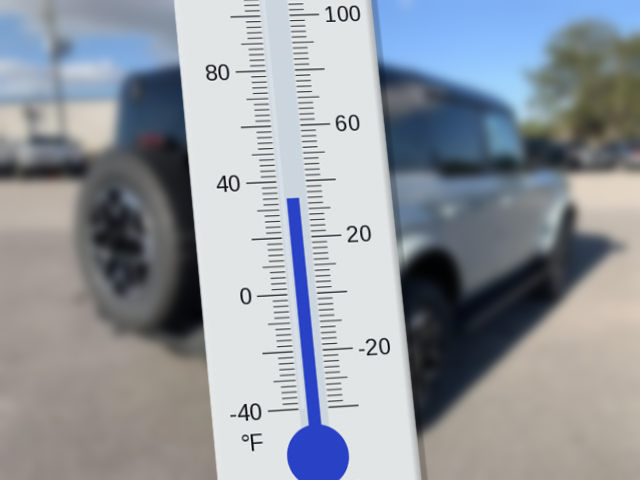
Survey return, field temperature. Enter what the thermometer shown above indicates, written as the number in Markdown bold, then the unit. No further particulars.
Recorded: **34** °F
